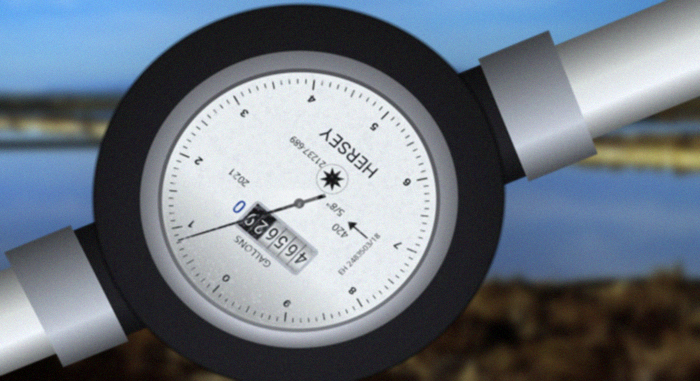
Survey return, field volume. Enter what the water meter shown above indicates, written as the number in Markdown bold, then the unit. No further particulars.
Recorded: **4656290.8** gal
